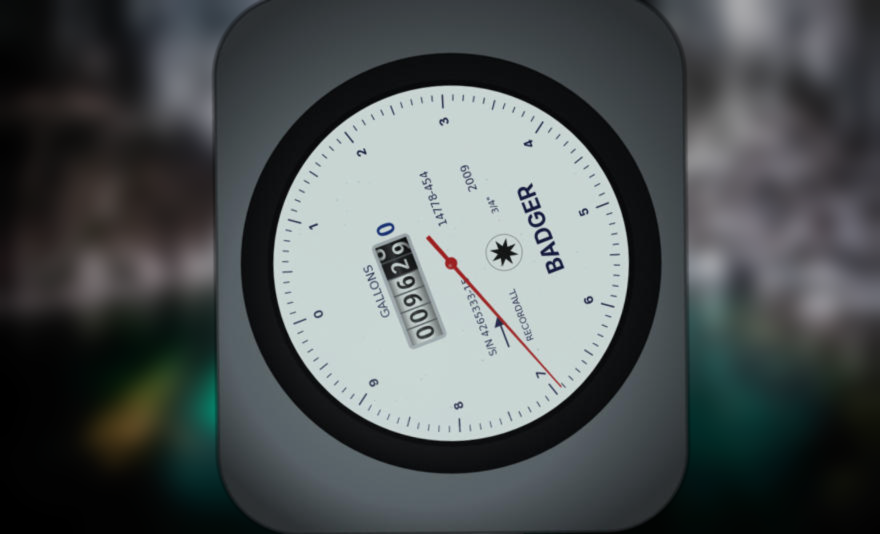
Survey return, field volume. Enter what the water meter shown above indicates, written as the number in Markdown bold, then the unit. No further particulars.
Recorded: **96286.9** gal
